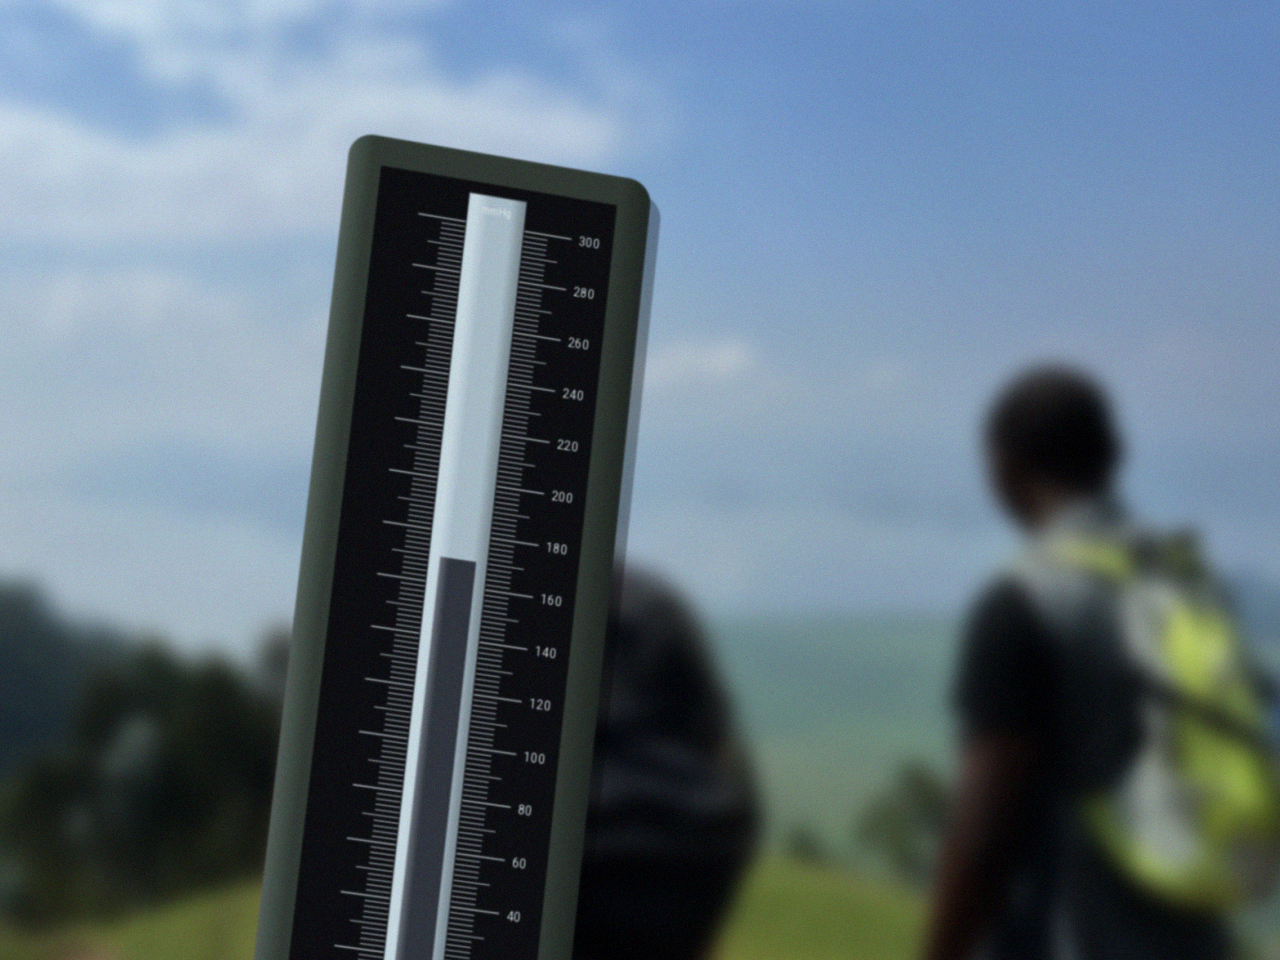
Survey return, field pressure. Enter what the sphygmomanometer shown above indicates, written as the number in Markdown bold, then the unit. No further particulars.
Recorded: **170** mmHg
